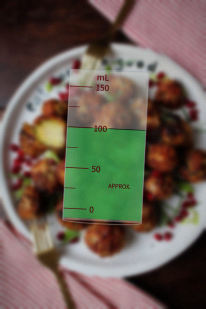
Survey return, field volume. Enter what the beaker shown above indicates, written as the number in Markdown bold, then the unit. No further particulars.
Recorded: **100** mL
